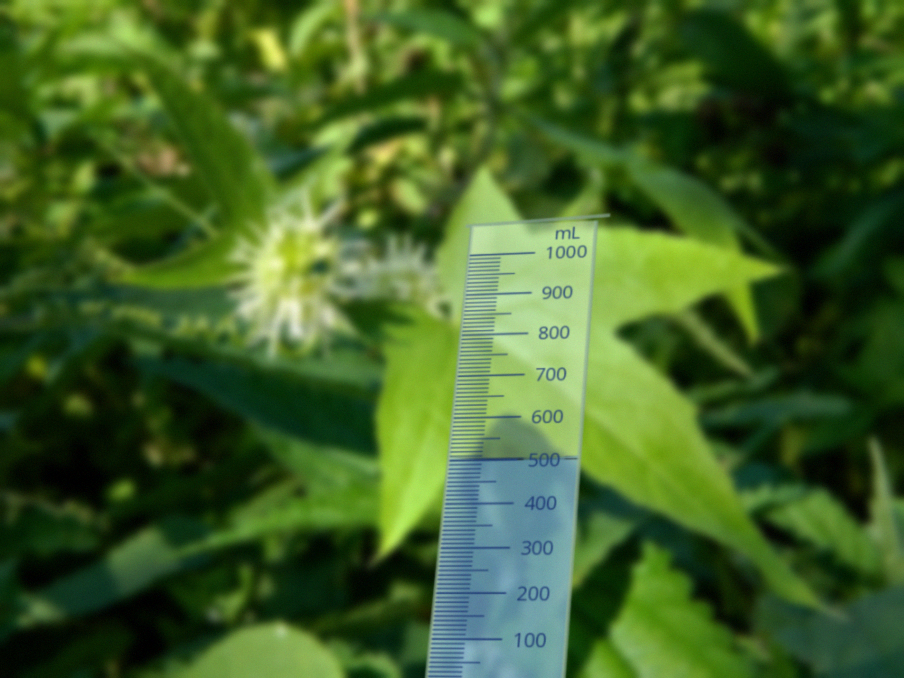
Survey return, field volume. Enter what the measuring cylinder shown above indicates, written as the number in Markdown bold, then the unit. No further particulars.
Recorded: **500** mL
